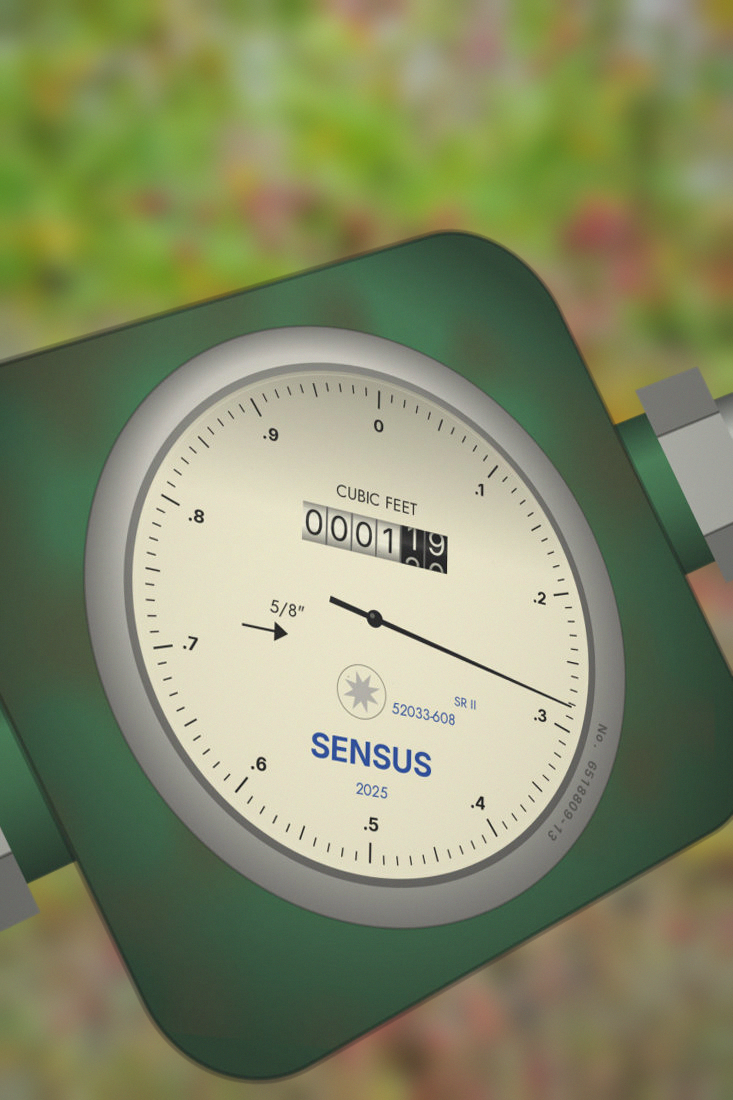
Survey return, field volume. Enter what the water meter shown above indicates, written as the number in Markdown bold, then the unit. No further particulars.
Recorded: **119.28** ft³
